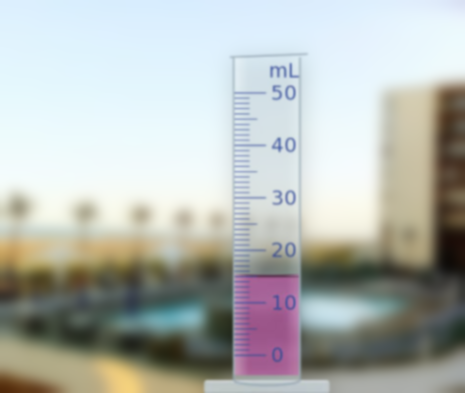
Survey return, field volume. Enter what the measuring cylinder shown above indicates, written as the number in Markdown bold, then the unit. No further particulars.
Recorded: **15** mL
